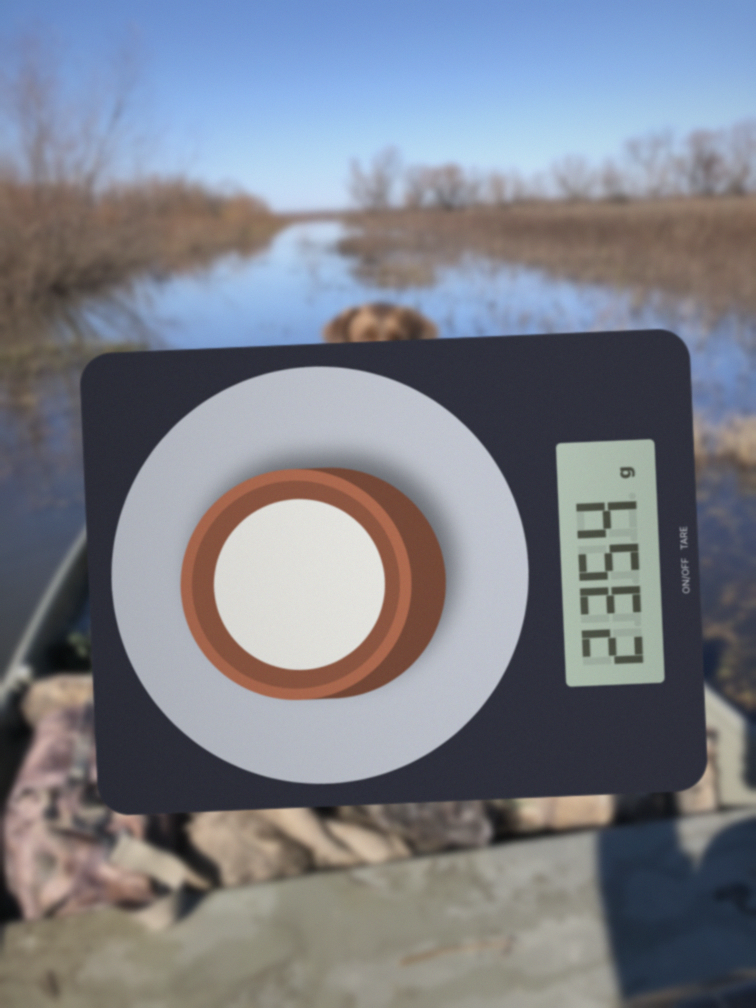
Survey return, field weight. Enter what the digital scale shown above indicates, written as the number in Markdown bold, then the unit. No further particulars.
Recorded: **2354** g
